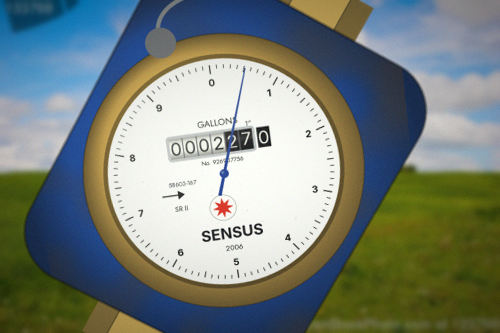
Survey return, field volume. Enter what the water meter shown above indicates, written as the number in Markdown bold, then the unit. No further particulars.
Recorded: **2270.5** gal
